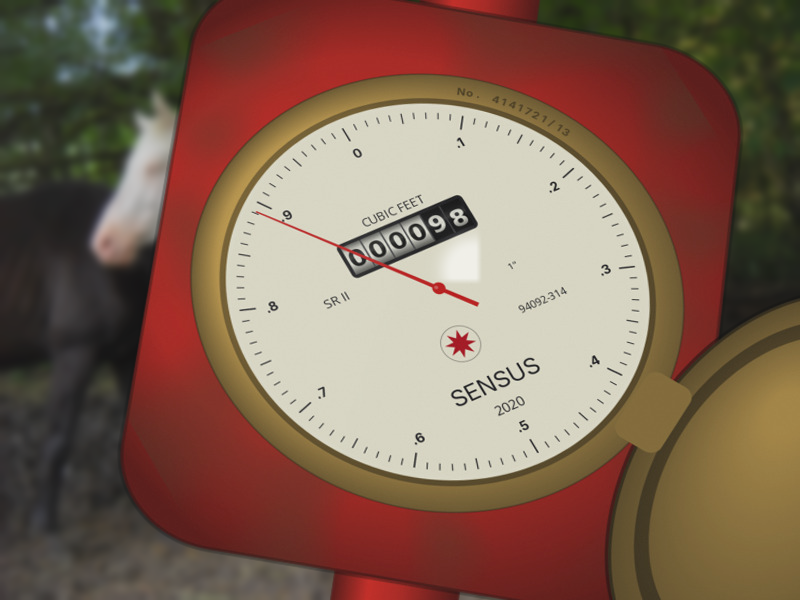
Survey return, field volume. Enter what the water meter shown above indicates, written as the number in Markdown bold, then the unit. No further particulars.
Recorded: **97.89** ft³
